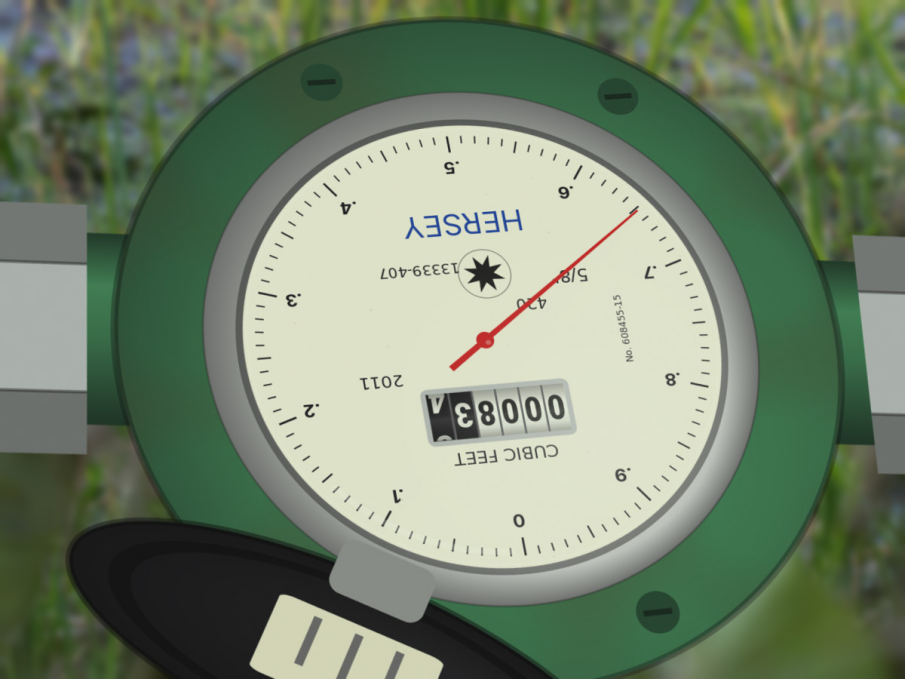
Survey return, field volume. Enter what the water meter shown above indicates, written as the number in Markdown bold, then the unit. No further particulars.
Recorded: **833.65** ft³
